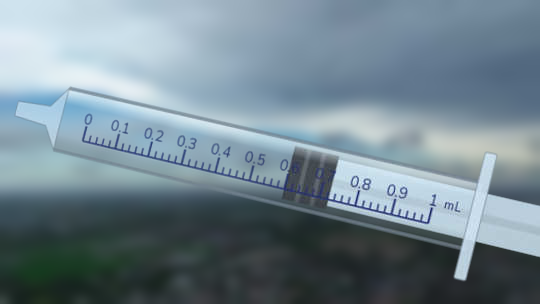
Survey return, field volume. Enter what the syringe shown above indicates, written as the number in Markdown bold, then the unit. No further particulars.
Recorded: **0.6** mL
